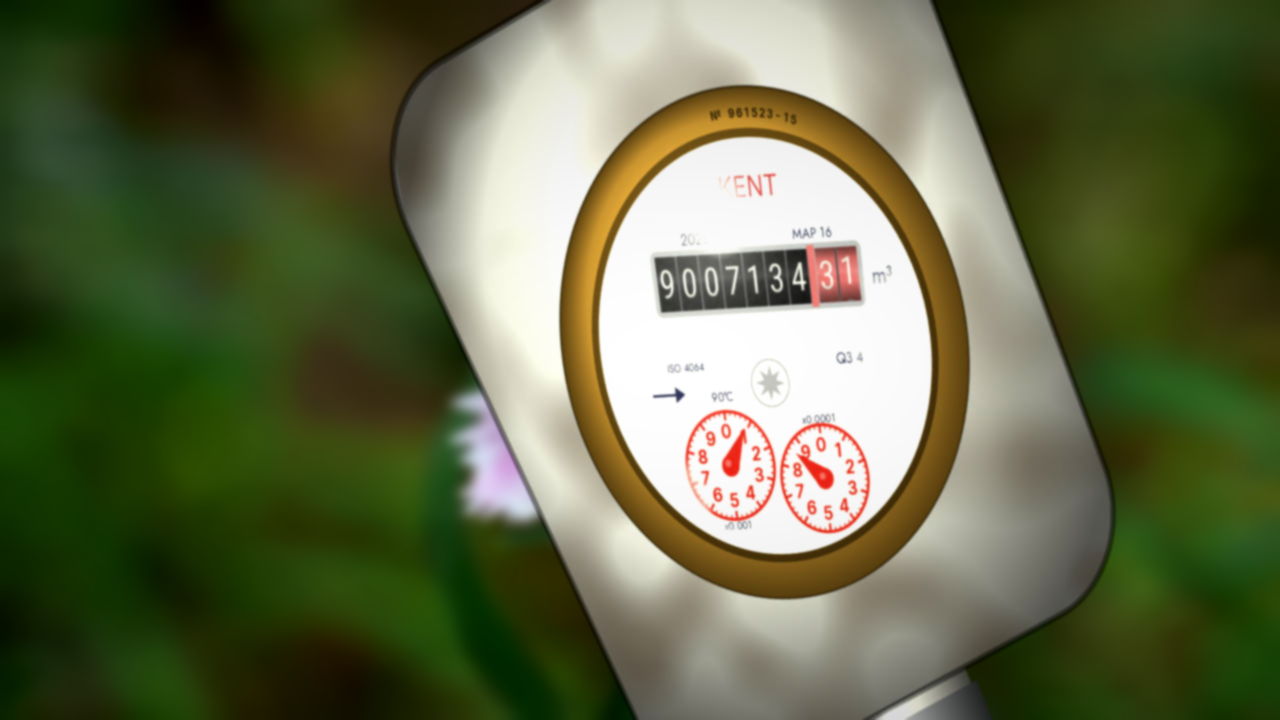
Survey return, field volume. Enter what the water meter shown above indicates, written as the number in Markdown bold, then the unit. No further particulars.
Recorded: **9007134.3108** m³
